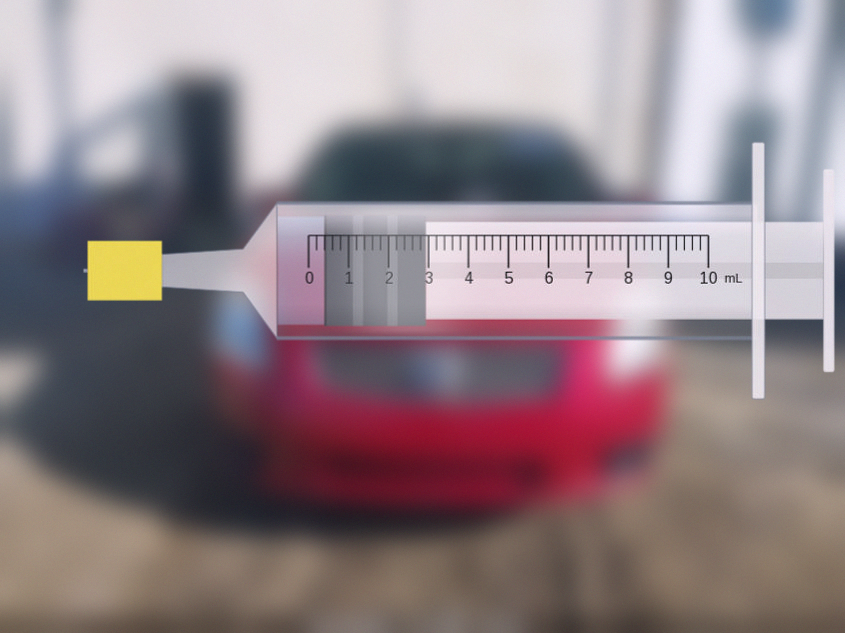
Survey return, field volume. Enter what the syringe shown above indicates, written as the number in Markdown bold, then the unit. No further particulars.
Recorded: **0.4** mL
